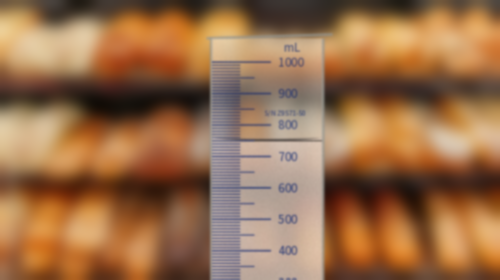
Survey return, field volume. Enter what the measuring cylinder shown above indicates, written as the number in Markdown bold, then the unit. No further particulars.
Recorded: **750** mL
